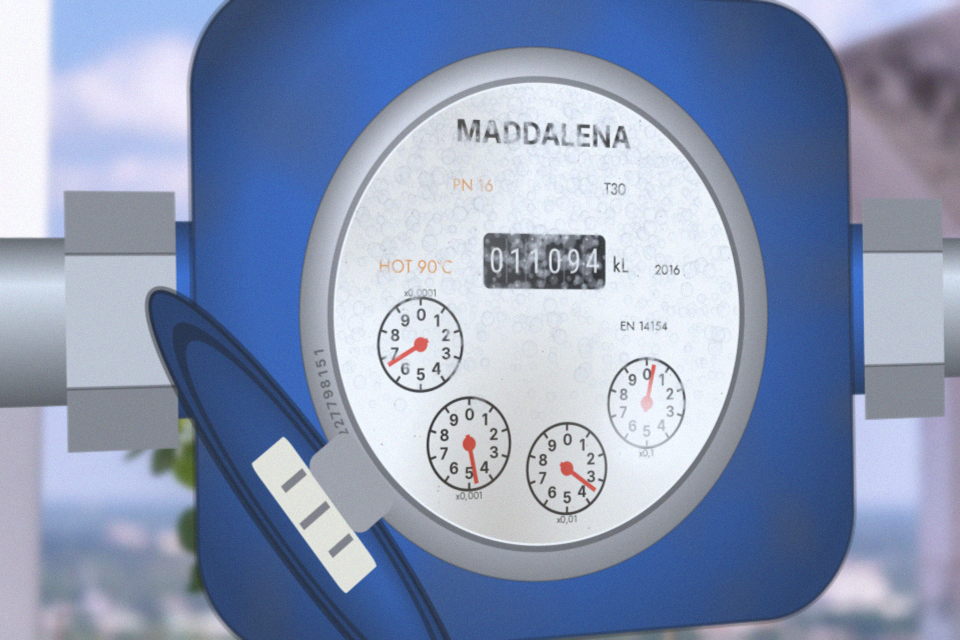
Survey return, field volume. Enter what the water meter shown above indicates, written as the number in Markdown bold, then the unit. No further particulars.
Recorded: **11094.0346** kL
